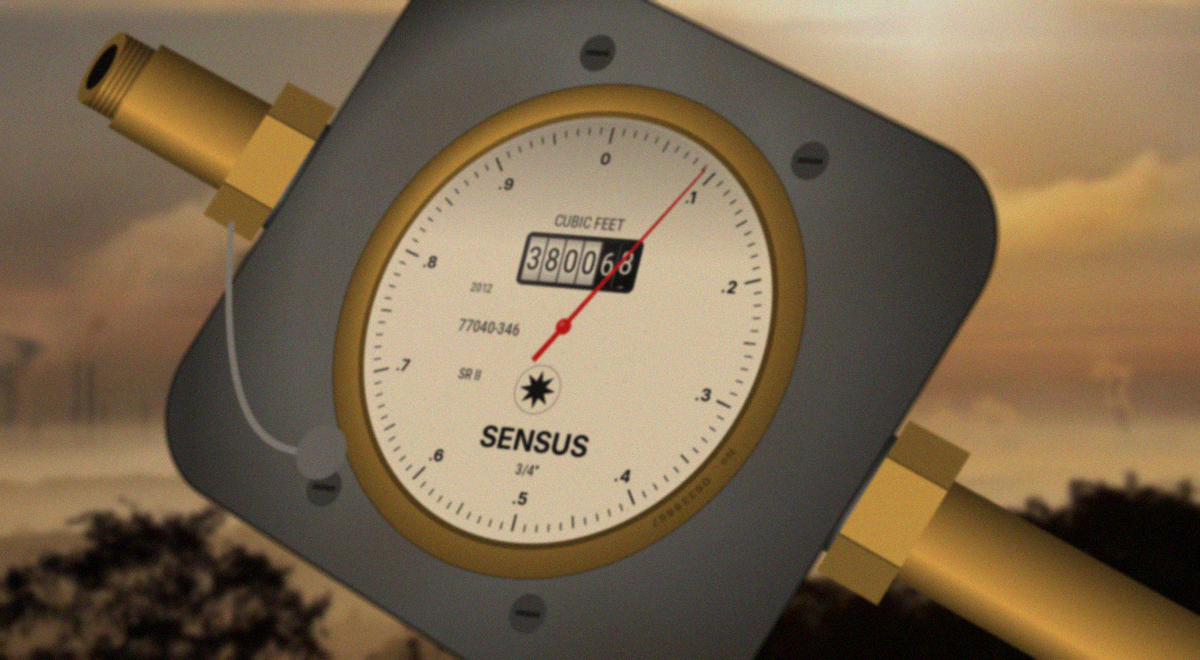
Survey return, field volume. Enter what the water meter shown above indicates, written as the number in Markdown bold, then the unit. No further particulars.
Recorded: **380068.09** ft³
